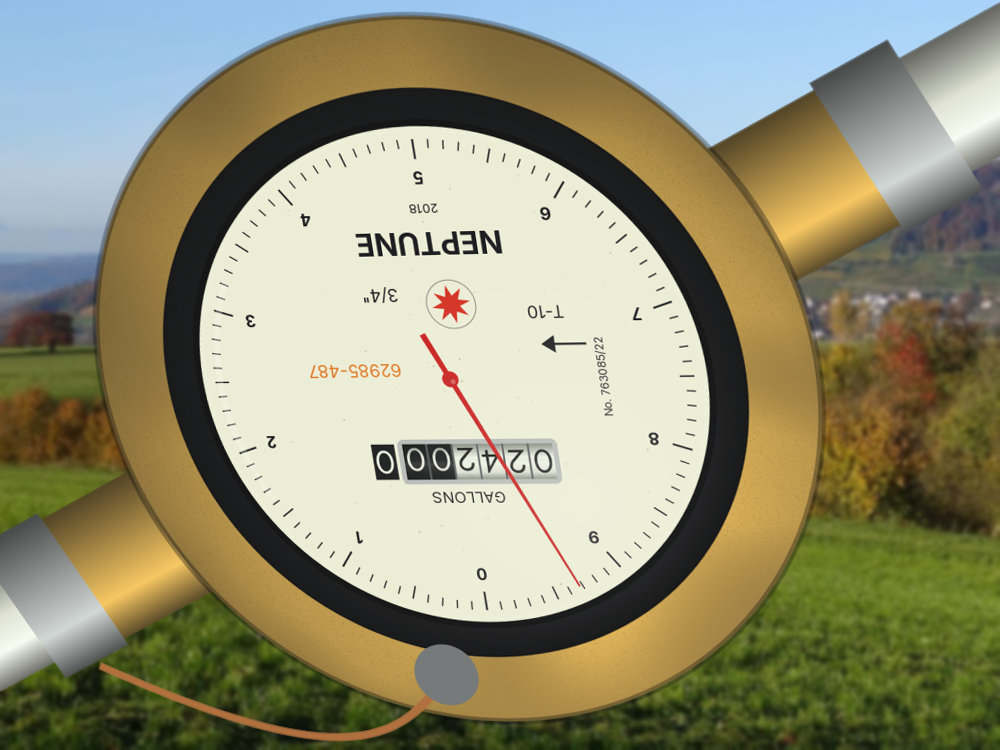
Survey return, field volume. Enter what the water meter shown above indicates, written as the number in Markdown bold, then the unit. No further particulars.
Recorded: **241999.3** gal
